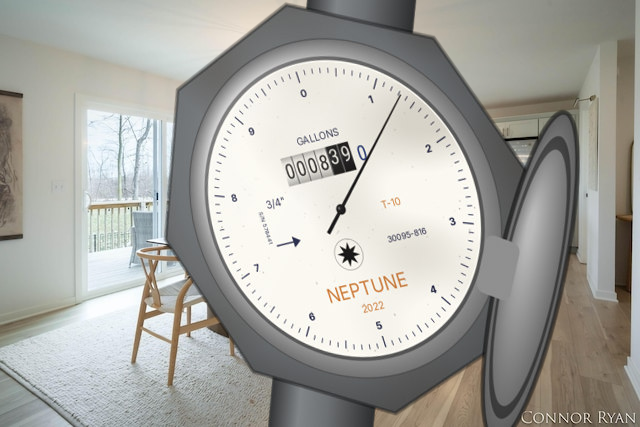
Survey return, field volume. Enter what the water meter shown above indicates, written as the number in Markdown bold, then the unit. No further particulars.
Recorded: **8391.3** gal
